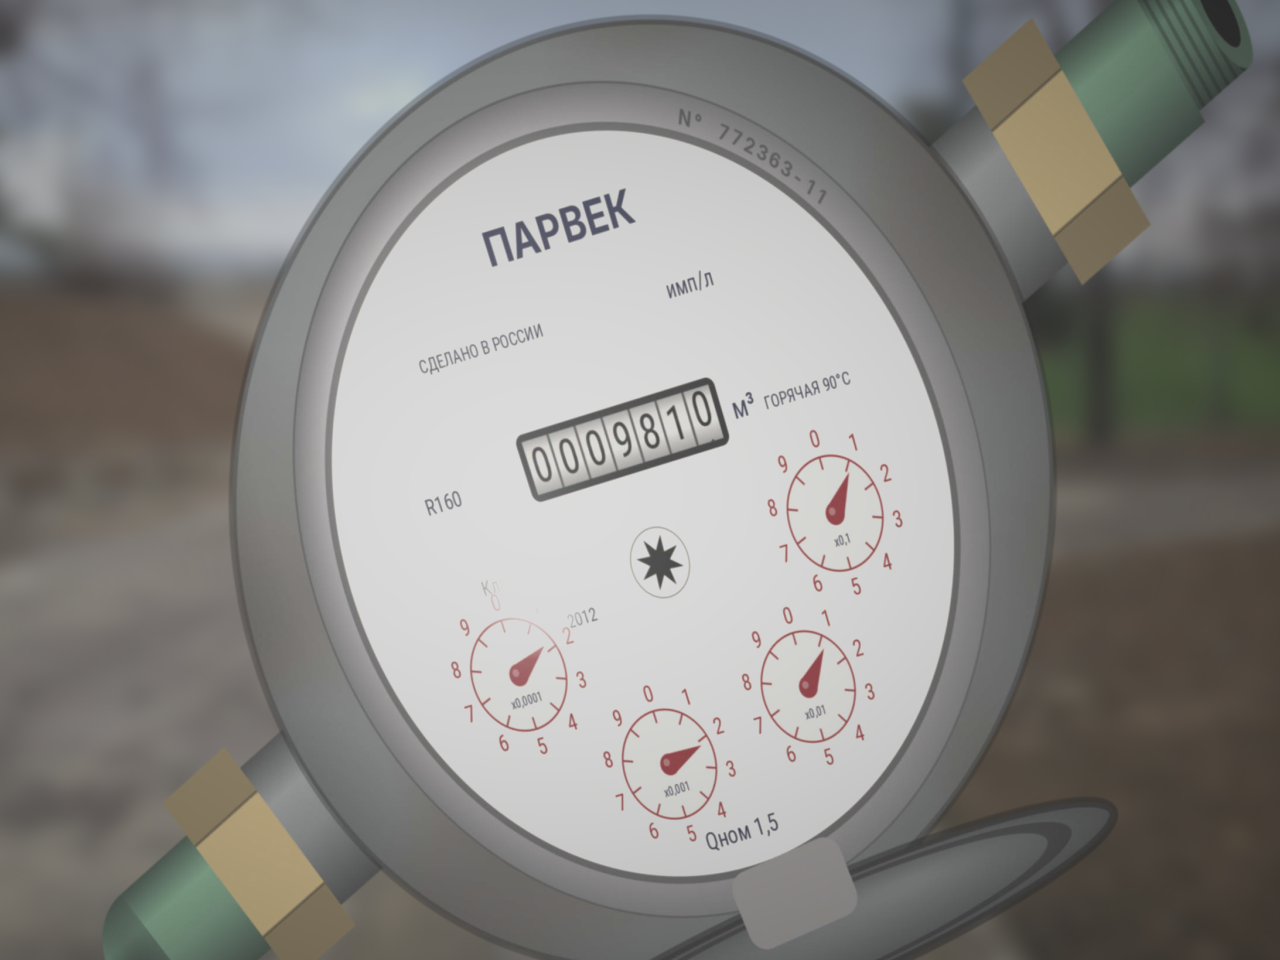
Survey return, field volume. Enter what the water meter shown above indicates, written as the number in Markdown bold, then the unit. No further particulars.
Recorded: **9810.1121** m³
